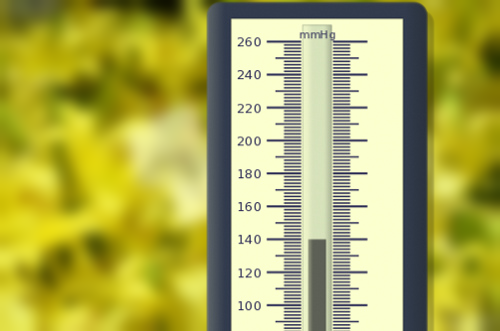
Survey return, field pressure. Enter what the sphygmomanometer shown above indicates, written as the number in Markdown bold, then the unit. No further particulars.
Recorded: **140** mmHg
